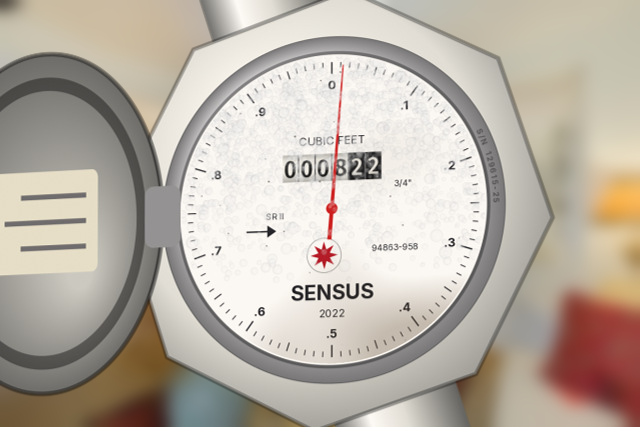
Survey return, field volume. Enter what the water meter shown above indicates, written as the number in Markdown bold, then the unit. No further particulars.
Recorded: **822.01** ft³
